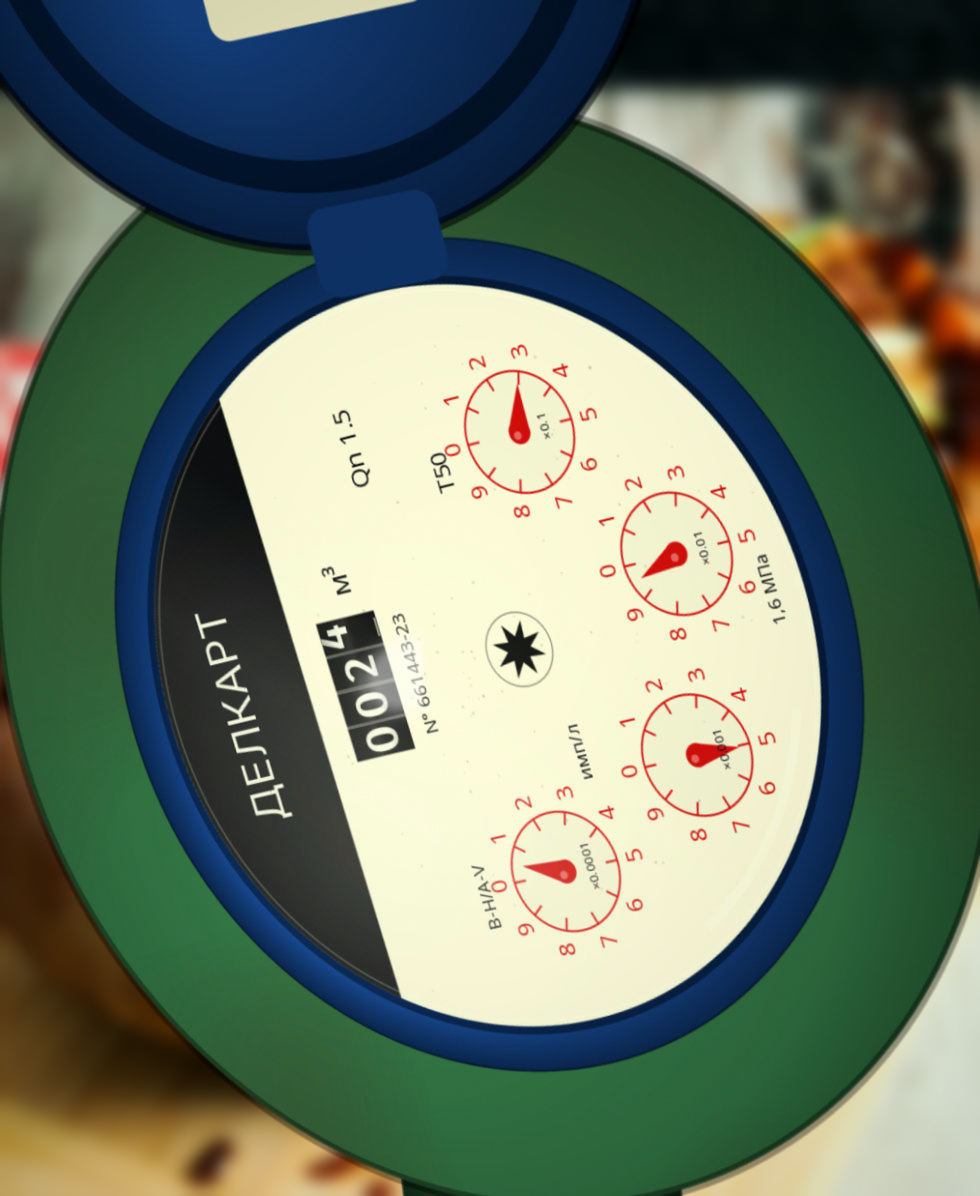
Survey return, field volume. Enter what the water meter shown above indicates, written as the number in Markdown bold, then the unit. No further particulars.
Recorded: **24.2950** m³
